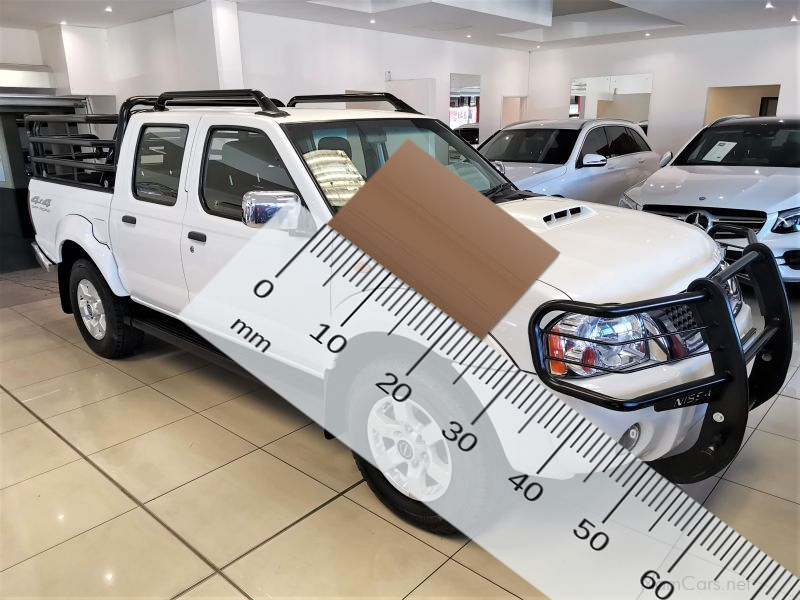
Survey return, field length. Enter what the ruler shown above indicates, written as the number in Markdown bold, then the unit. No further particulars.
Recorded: **24** mm
